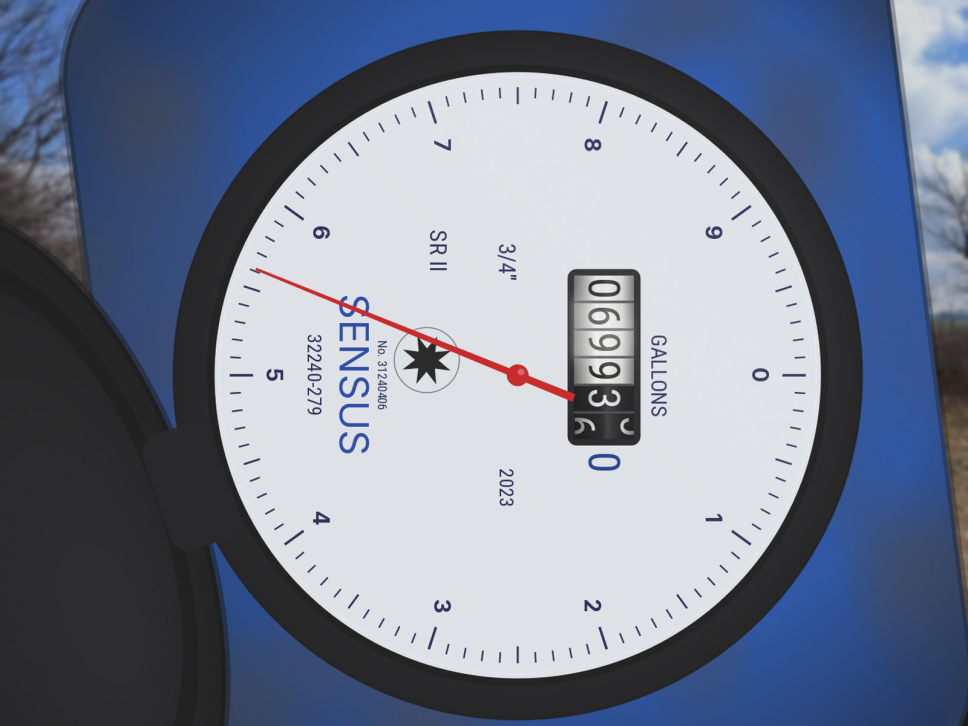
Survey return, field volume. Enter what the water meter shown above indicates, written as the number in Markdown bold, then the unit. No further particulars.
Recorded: **699355.6** gal
